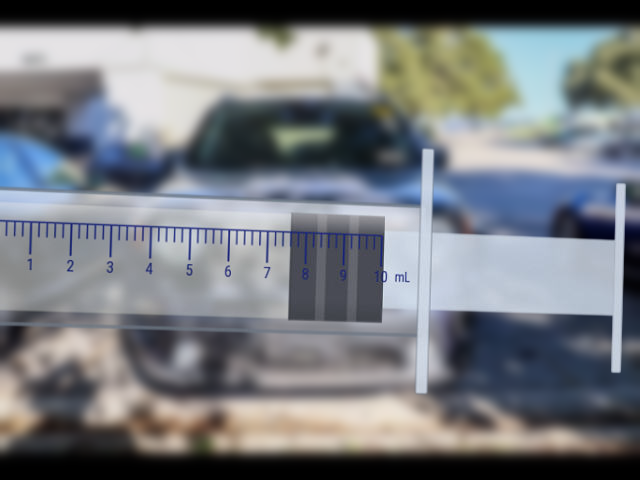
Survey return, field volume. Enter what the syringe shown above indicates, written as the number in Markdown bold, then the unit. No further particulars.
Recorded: **7.6** mL
